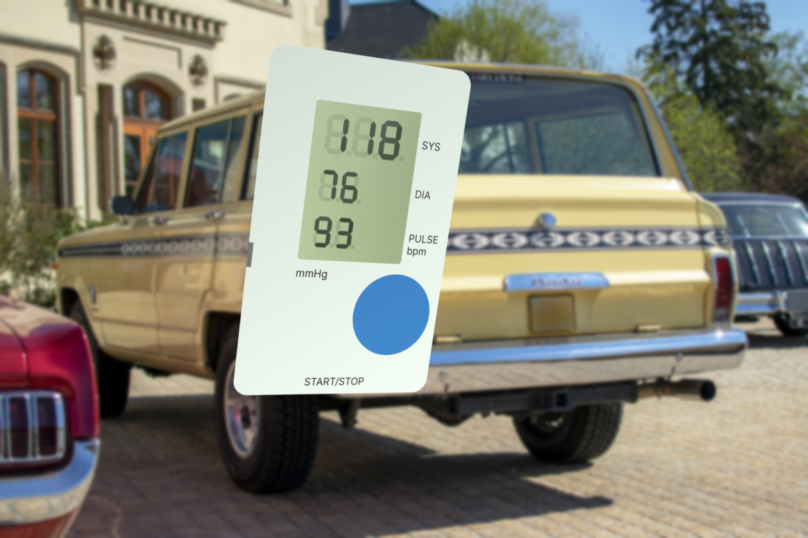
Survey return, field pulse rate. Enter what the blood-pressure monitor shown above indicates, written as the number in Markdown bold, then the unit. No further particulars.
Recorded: **93** bpm
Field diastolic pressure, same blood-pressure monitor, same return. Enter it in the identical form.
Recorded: **76** mmHg
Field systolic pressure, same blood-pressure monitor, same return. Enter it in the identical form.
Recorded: **118** mmHg
